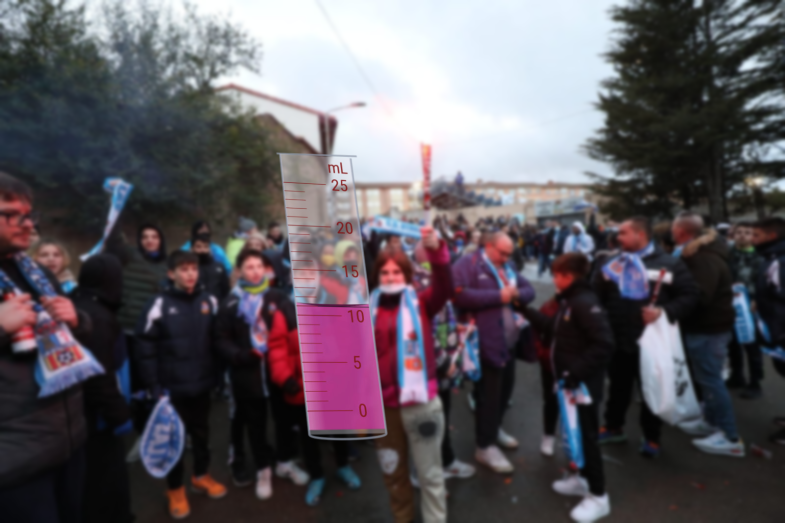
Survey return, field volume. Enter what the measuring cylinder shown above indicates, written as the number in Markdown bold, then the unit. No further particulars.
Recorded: **11** mL
